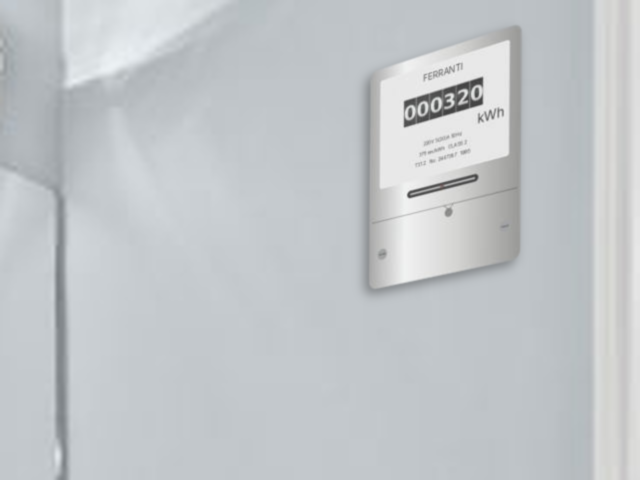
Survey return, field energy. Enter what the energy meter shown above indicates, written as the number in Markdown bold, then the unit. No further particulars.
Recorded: **320** kWh
